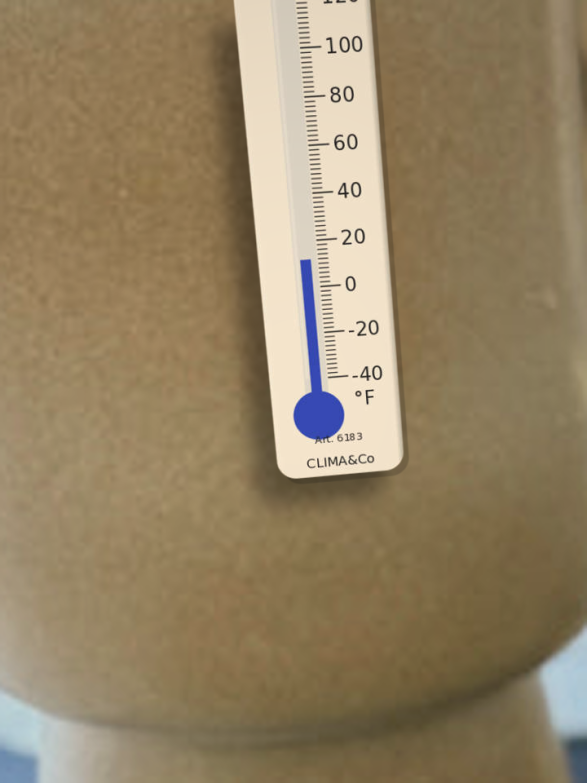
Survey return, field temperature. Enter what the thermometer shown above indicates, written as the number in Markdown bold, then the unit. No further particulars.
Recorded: **12** °F
